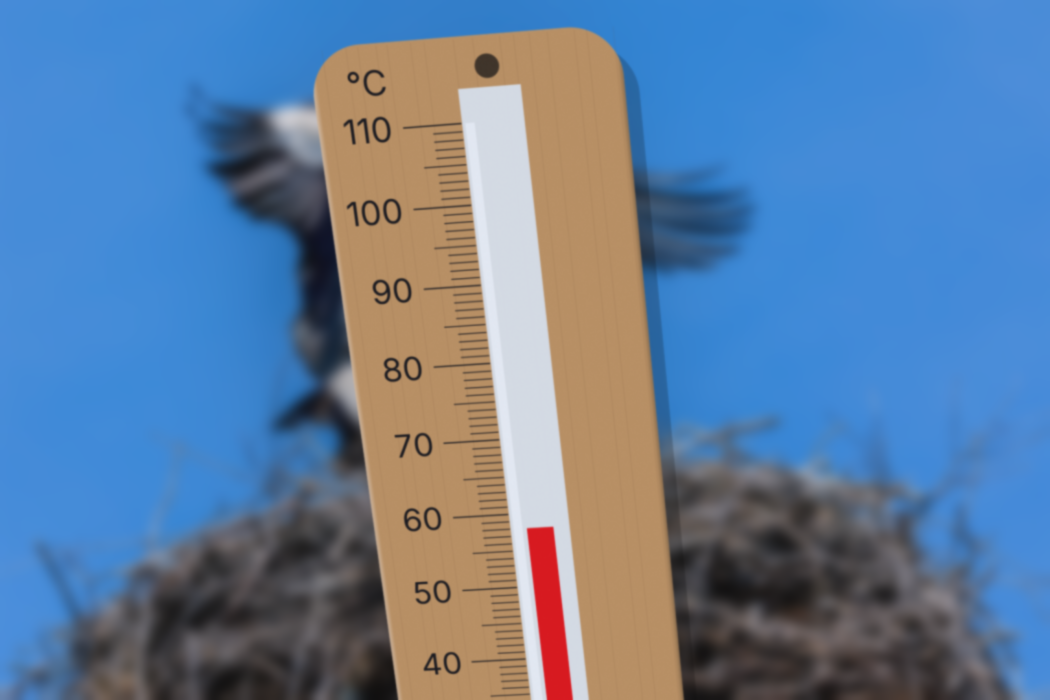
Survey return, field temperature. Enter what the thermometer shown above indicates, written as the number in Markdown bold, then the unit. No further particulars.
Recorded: **58** °C
